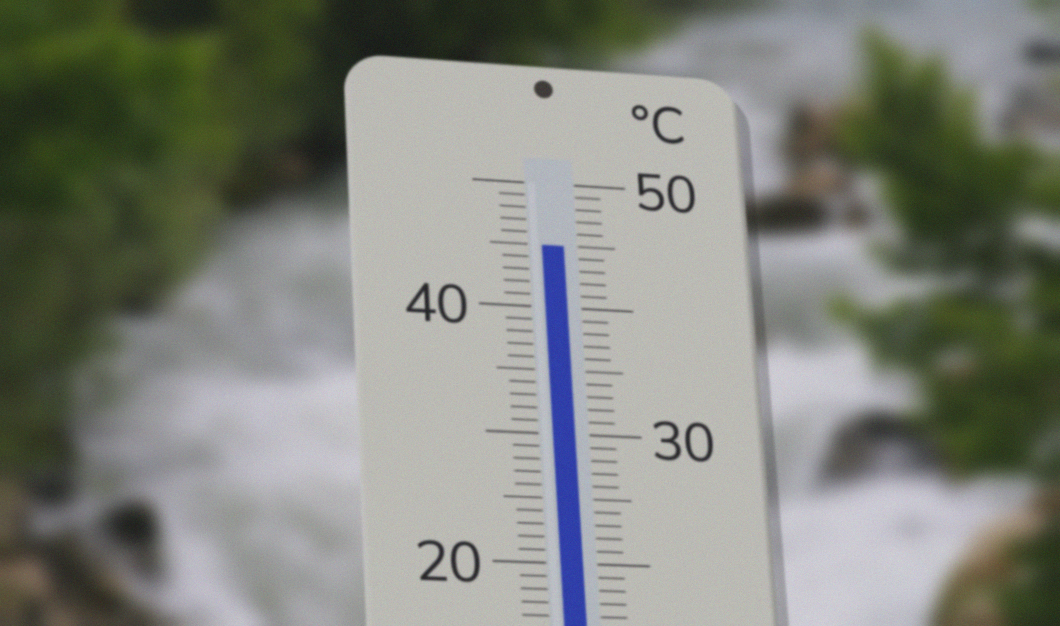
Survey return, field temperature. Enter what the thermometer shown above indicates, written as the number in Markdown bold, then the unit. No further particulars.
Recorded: **45** °C
